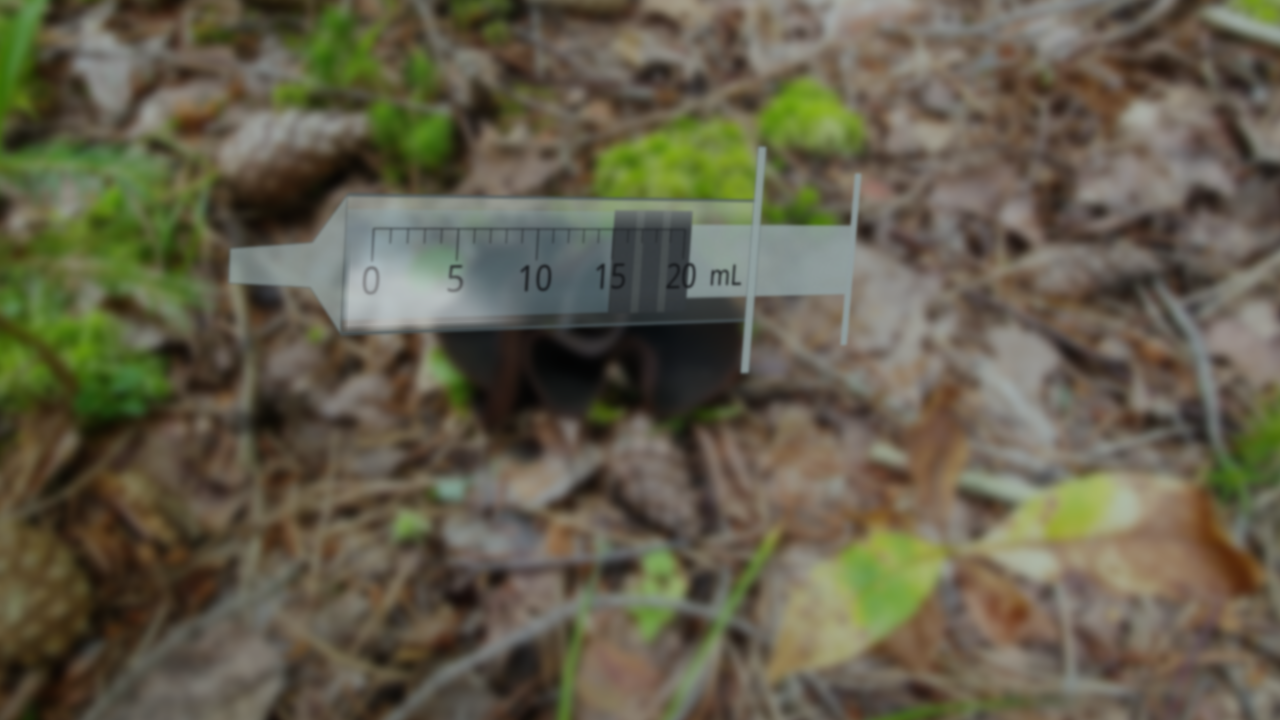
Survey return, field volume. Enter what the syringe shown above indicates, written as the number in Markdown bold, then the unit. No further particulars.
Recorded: **15** mL
